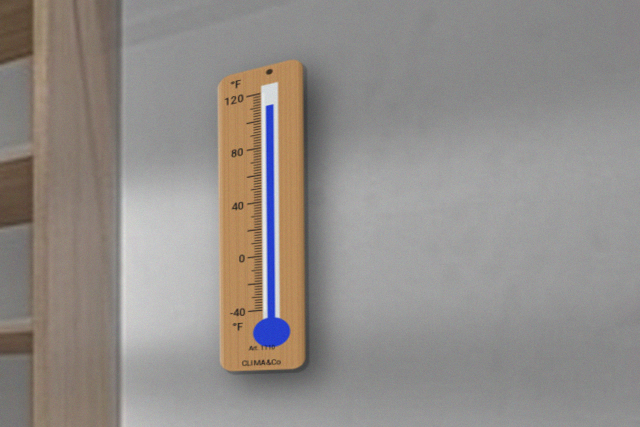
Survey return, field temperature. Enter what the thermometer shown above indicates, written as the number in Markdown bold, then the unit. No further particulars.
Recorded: **110** °F
